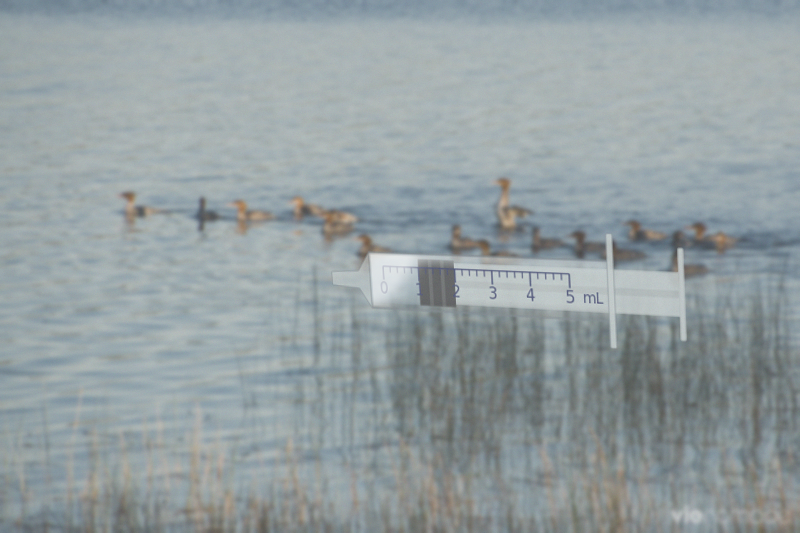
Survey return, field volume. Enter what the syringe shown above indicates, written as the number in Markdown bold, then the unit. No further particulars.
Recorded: **1** mL
